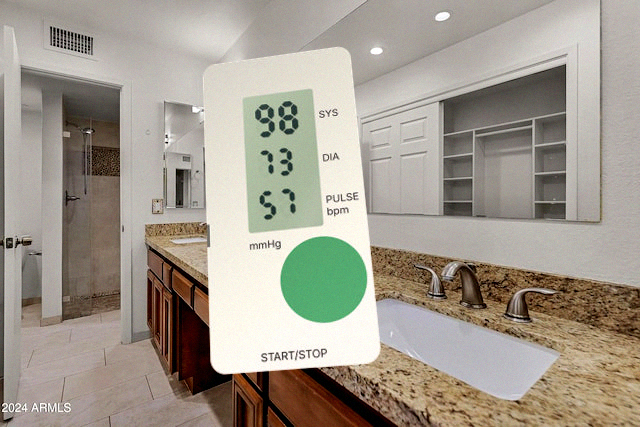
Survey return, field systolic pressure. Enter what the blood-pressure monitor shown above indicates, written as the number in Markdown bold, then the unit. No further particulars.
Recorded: **98** mmHg
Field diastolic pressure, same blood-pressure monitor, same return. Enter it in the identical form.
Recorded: **73** mmHg
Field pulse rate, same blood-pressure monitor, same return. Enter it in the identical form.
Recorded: **57** bpm
